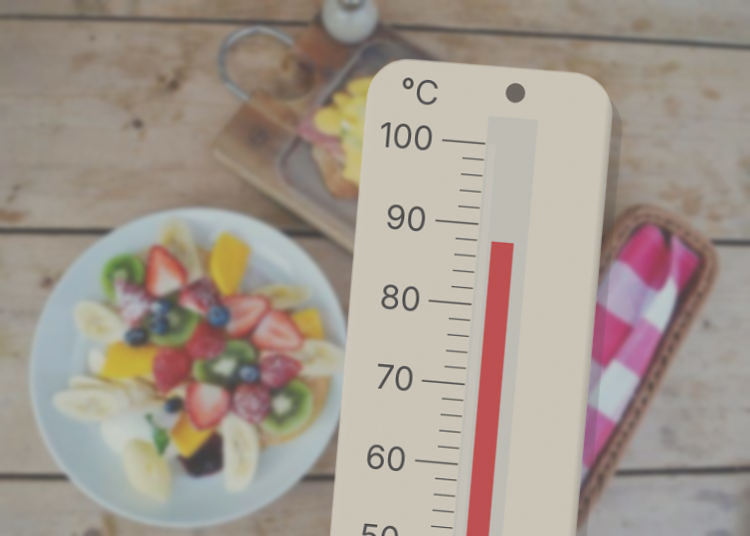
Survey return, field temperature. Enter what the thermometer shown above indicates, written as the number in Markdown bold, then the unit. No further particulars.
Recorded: **88** °C
